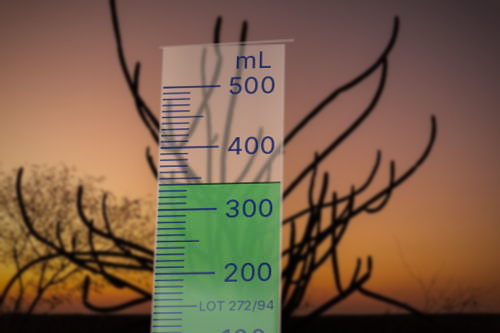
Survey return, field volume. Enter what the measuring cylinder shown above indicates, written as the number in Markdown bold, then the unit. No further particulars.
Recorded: **340** mL
